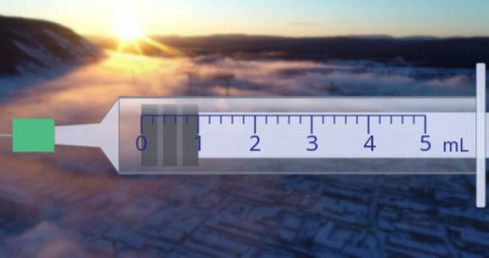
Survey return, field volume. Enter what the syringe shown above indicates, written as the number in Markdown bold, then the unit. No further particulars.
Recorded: **0** mL
